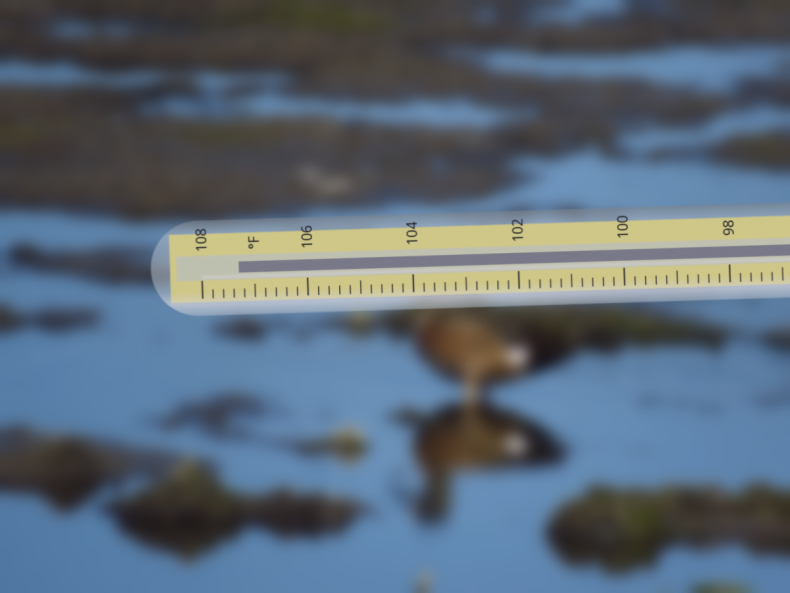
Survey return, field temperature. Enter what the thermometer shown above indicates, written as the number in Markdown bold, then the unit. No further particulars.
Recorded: **107.3** °F
